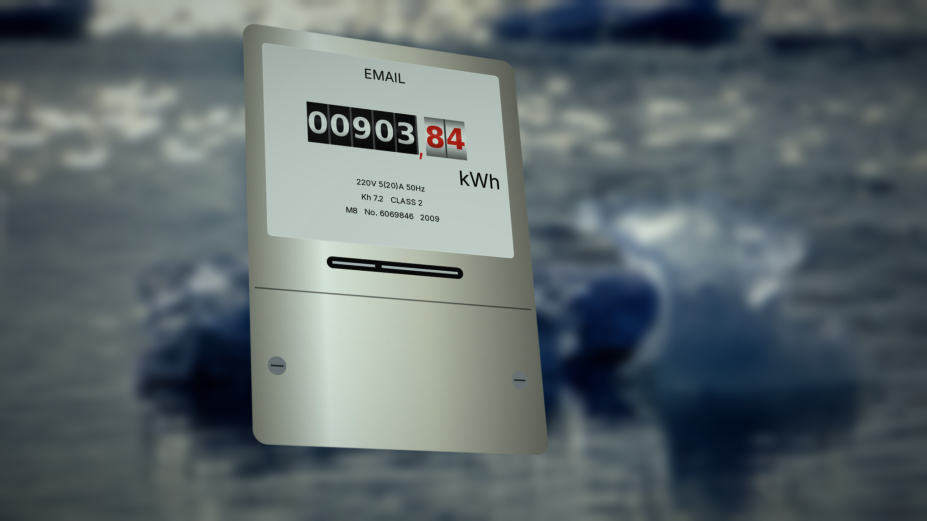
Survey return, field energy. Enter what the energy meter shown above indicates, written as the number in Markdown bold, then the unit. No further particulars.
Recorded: **903.84** kWh
